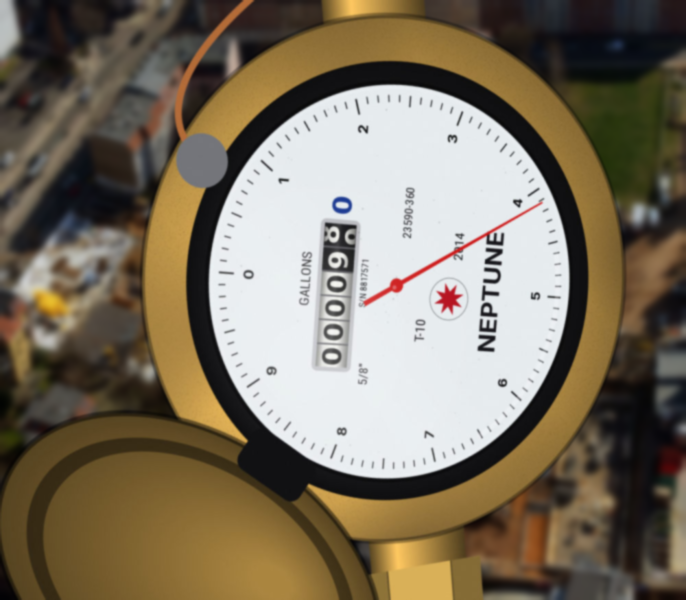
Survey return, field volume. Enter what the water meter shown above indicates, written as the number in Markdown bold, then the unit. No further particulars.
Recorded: **984.1** gal
